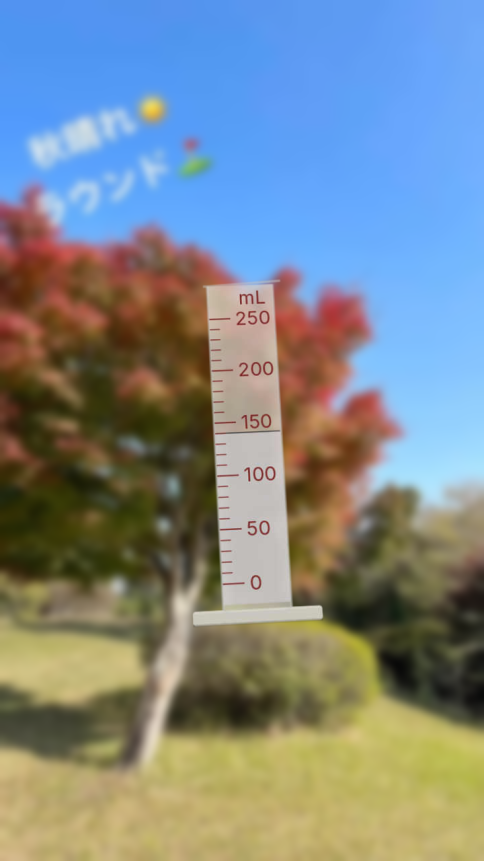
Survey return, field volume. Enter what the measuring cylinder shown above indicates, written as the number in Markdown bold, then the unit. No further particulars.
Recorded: **140** mL
